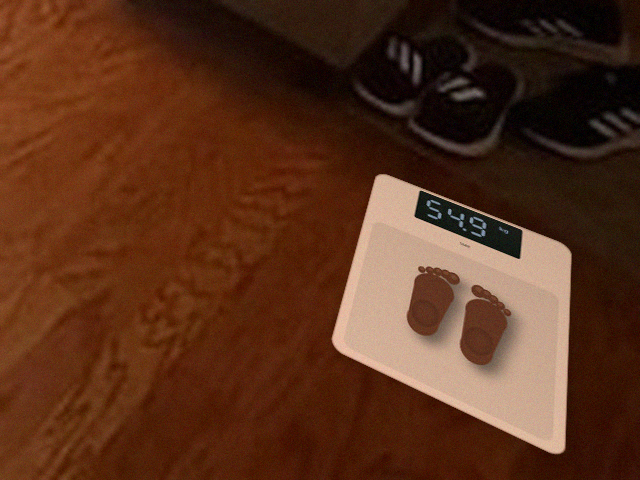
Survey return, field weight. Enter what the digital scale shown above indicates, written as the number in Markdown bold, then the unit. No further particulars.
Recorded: **54.9** kg
